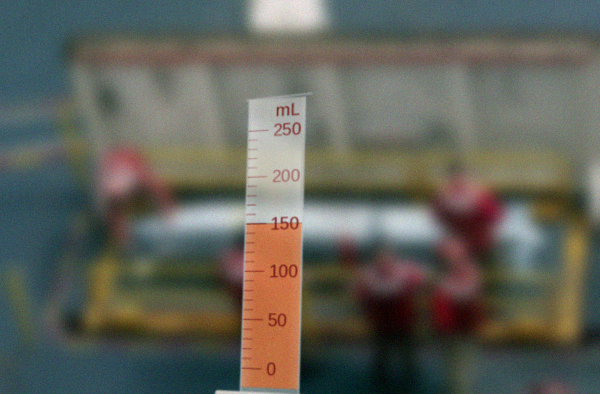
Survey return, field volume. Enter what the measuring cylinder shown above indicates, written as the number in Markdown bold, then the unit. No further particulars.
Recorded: **150** mL
